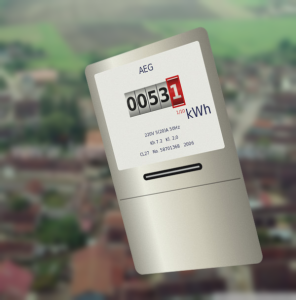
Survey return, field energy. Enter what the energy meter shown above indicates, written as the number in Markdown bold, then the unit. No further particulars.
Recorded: **53.1** kWh
